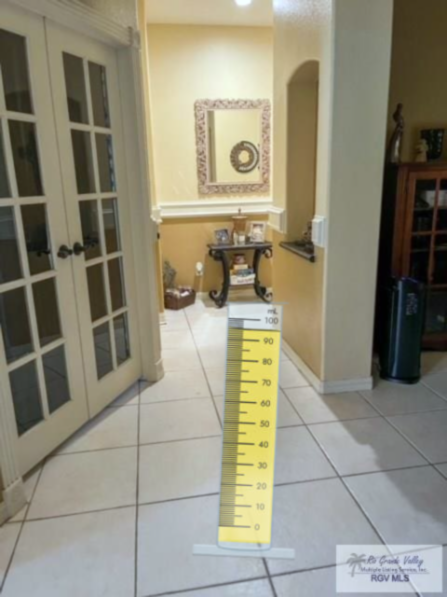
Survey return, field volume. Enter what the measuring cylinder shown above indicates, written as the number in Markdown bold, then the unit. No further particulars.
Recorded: **95** mL
